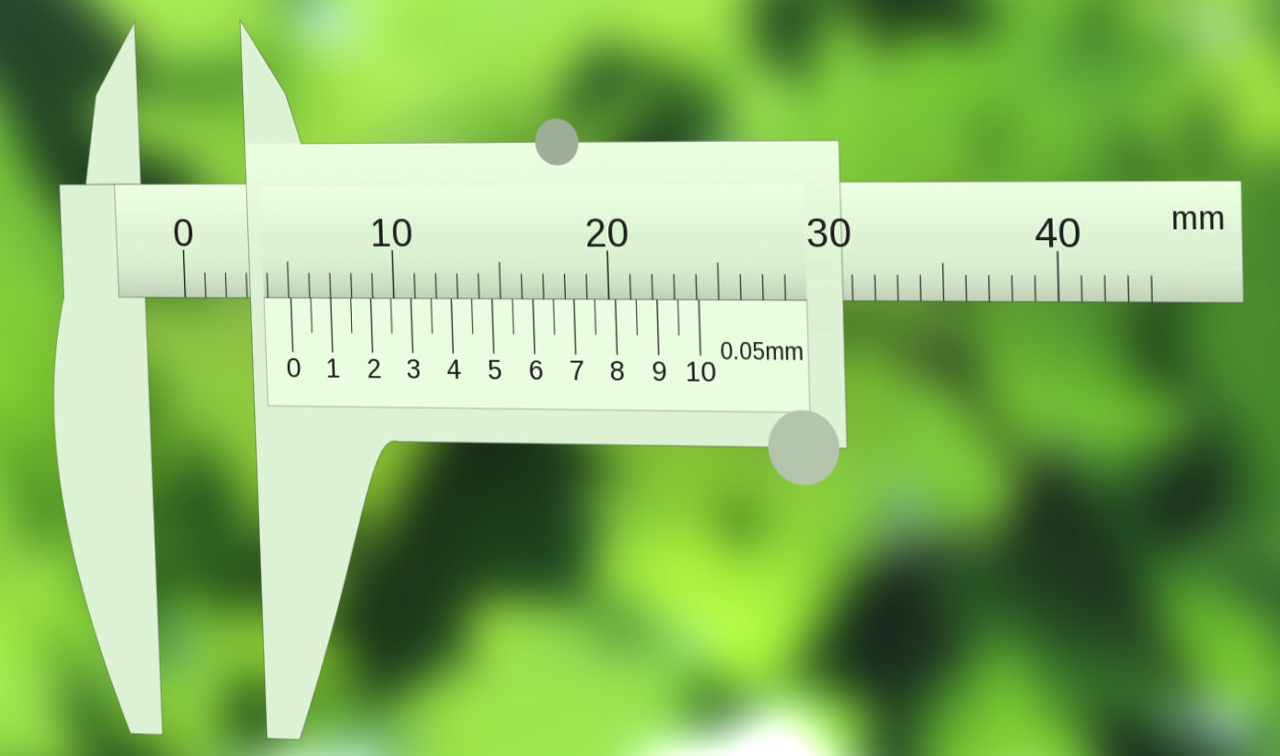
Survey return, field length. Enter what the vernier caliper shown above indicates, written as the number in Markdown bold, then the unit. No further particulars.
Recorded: **5.1** mm
